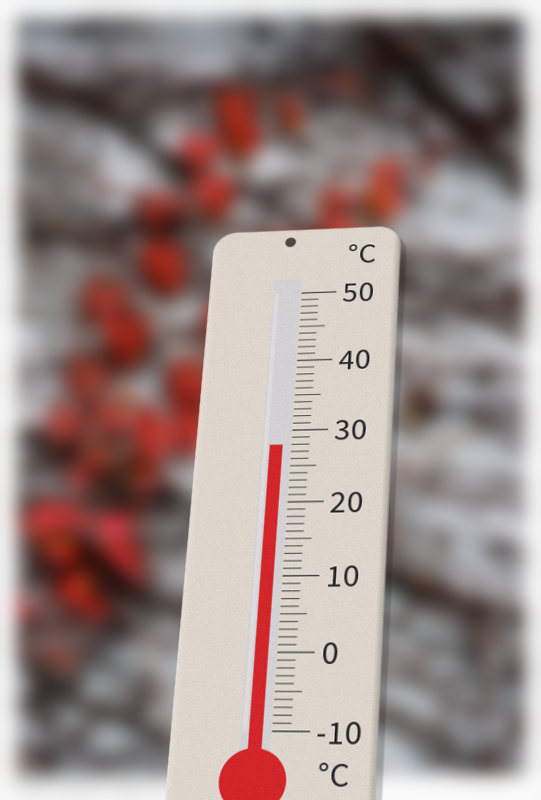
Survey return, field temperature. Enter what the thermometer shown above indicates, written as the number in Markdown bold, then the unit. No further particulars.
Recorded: **28** °C
